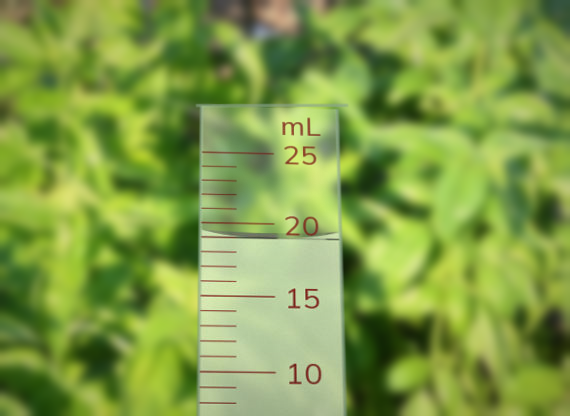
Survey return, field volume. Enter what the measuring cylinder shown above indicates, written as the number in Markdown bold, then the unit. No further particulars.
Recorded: **19** mL
